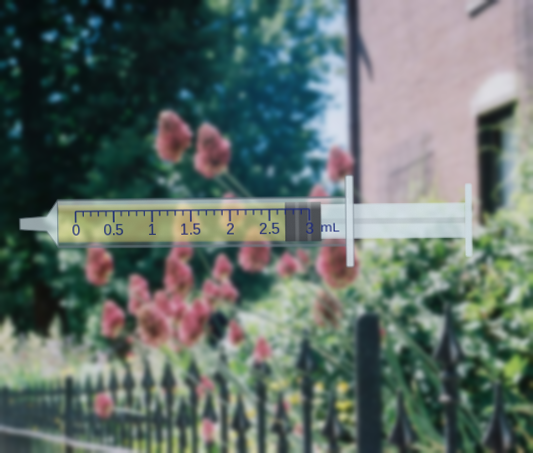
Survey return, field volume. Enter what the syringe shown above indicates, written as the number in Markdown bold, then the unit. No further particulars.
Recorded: **2.7** mL
